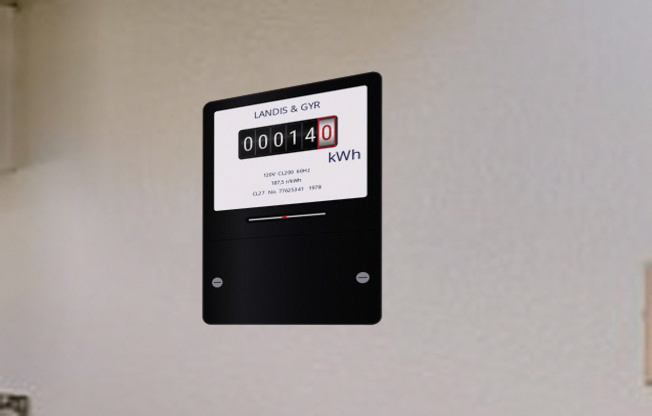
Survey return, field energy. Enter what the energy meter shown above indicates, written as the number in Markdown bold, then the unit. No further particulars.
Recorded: **14.0** kWh
